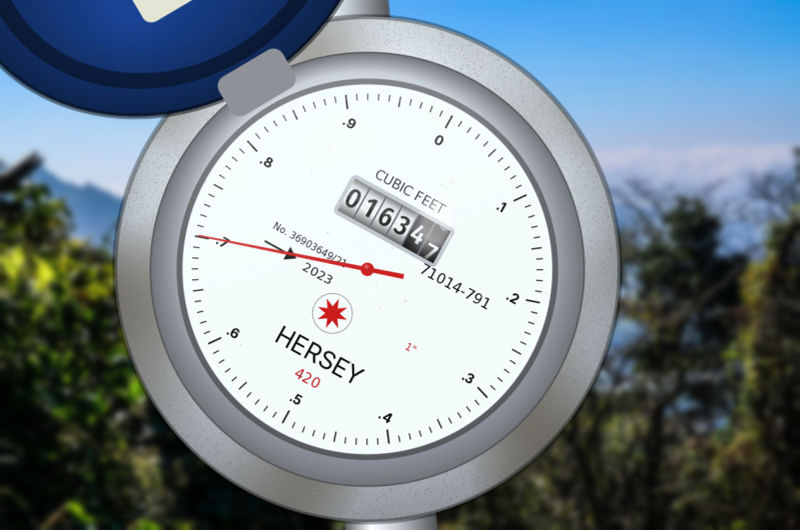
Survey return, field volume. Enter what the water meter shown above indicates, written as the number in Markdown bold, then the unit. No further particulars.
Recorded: **16346.70** ft³
